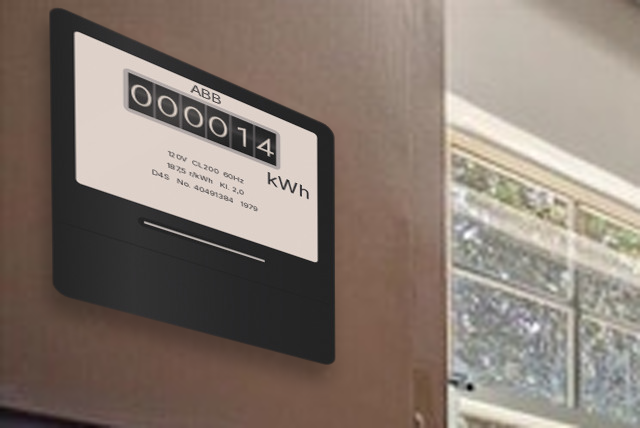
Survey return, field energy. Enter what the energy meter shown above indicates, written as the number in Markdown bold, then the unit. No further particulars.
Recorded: **14** kWh
